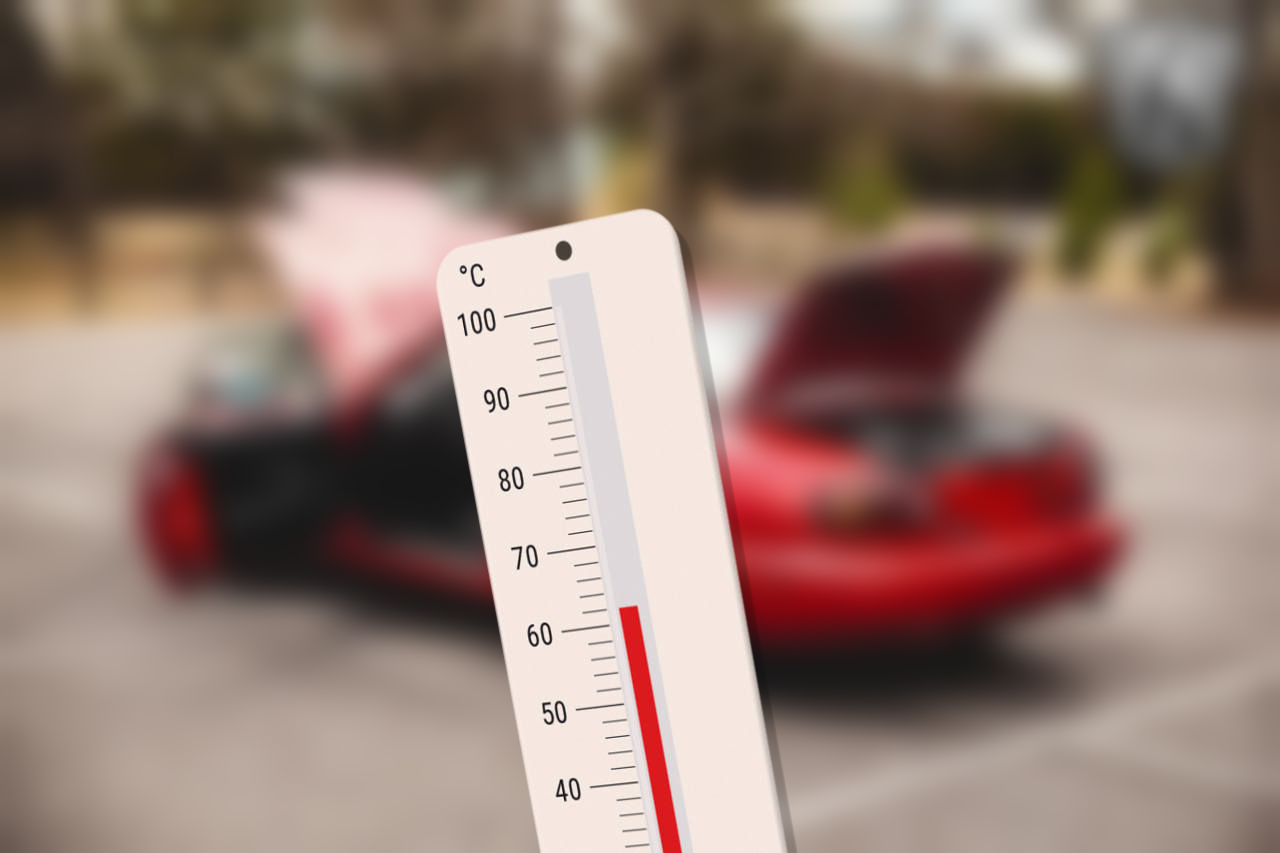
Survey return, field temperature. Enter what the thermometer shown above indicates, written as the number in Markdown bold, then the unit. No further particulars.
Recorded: **62** °C
